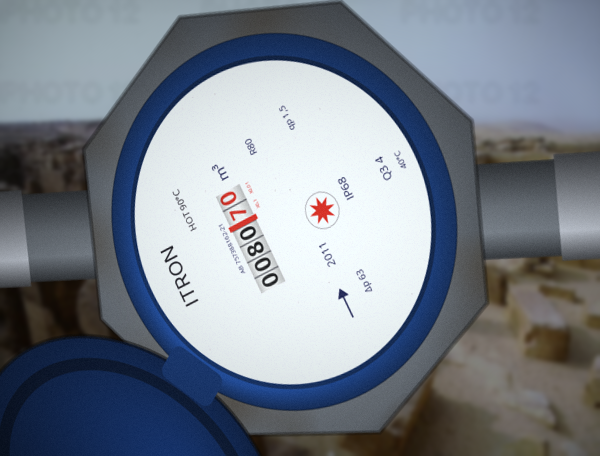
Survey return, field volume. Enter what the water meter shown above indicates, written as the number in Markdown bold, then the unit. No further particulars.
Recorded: **80.70** m³
